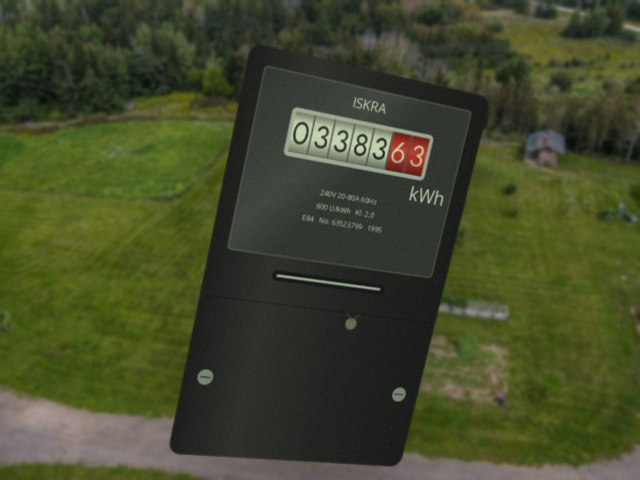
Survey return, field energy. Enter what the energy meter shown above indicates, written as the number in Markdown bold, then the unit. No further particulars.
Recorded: **3383.63** kWh
